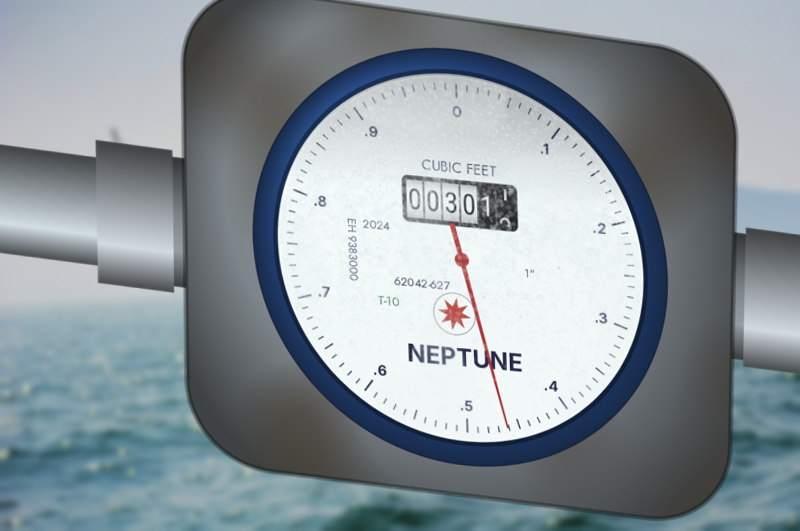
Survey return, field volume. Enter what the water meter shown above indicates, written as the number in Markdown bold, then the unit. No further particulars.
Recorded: **3011.46** ft³
